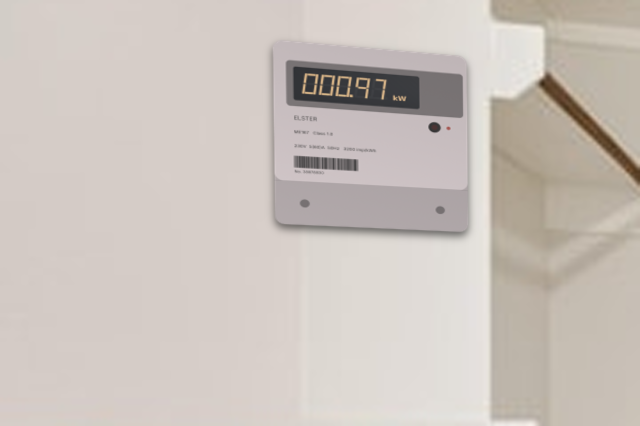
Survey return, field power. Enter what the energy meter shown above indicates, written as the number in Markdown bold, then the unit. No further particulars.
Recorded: **0.97** kW
